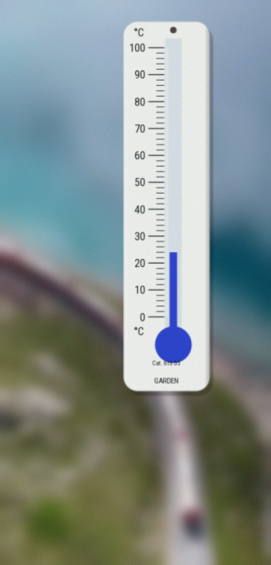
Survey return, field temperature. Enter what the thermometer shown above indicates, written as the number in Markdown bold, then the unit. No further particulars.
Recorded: **24** °C
